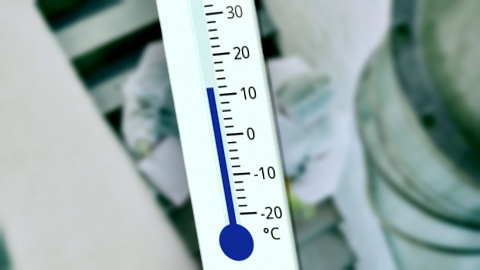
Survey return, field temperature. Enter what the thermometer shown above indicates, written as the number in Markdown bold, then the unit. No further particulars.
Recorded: **12** °C
